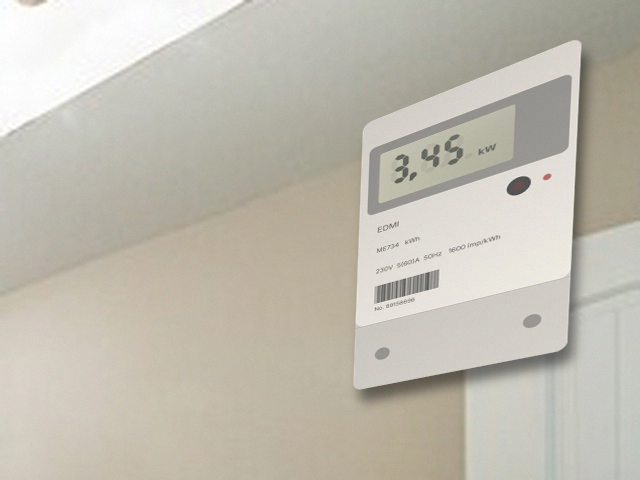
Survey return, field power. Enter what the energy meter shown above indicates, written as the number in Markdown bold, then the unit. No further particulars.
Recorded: **3.45** kW
